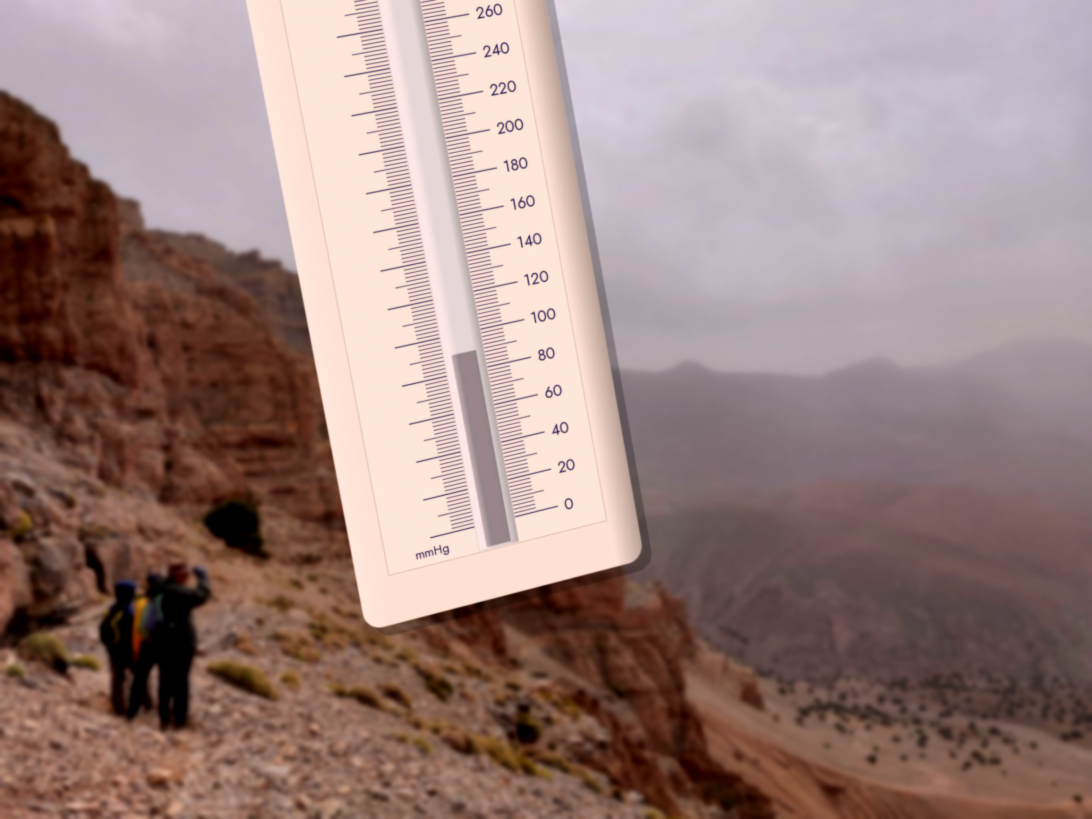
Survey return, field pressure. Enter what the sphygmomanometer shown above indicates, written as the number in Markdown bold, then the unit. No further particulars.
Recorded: **90** mmHg
